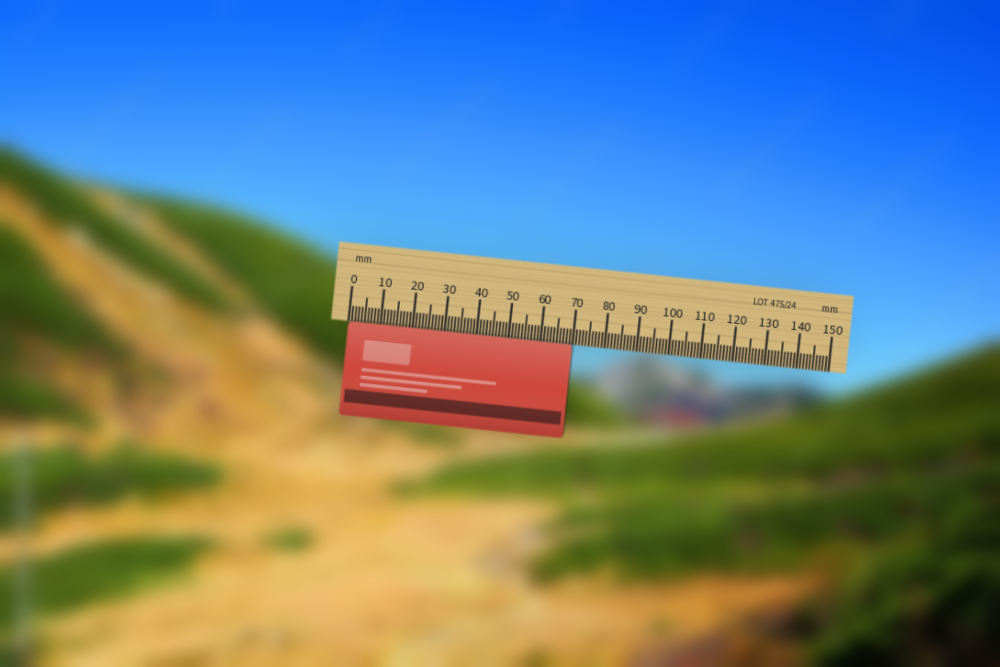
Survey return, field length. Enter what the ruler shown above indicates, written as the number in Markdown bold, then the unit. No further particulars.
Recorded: **70** mm
